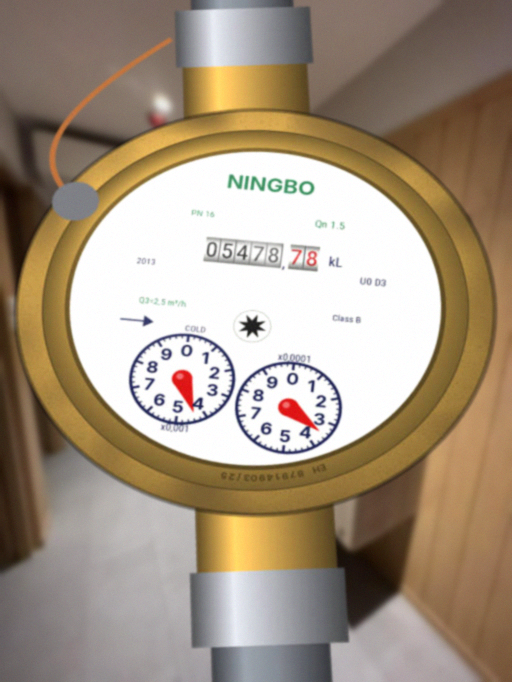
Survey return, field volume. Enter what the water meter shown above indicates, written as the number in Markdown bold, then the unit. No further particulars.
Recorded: **5478.7843** kL
